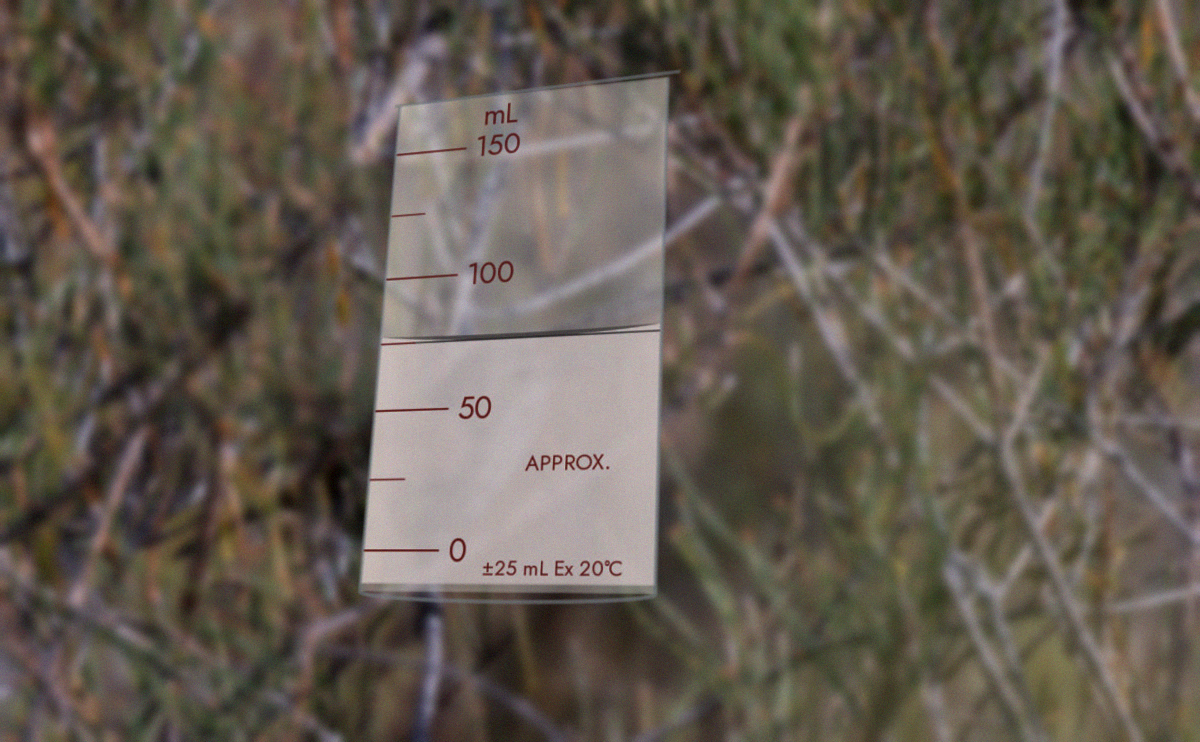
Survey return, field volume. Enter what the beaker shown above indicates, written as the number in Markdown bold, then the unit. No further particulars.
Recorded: **75** mL
